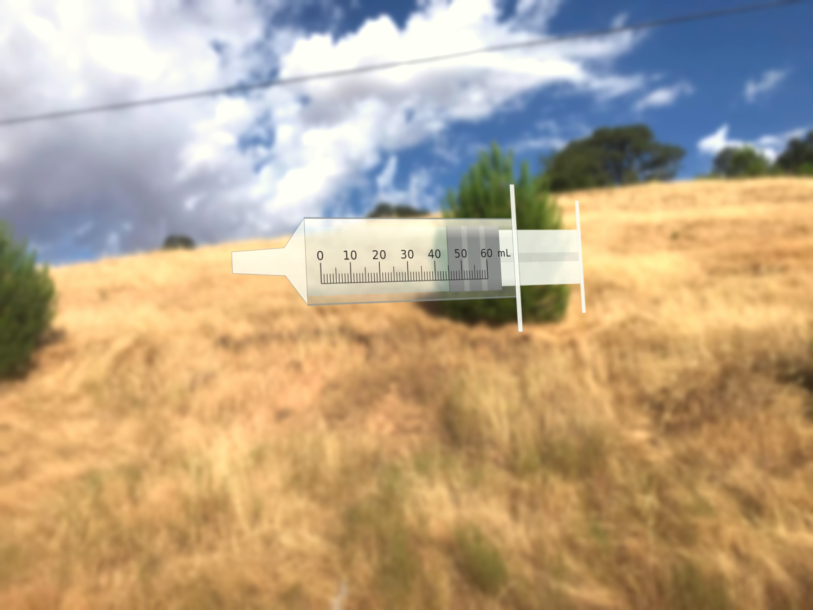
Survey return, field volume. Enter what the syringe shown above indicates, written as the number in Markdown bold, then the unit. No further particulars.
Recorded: **45** mL
